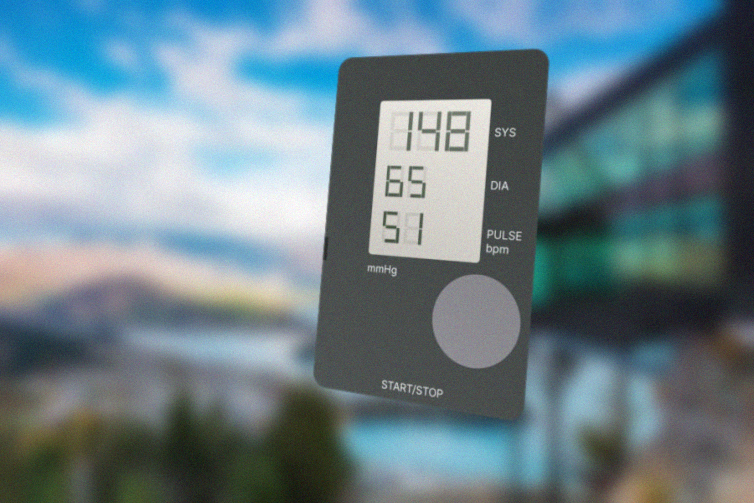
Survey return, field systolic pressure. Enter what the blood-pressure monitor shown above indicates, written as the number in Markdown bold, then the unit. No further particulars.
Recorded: **148** mmHg
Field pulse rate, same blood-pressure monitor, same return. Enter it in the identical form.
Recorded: **51** bpm
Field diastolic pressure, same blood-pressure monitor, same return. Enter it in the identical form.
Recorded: **65** mmHg
